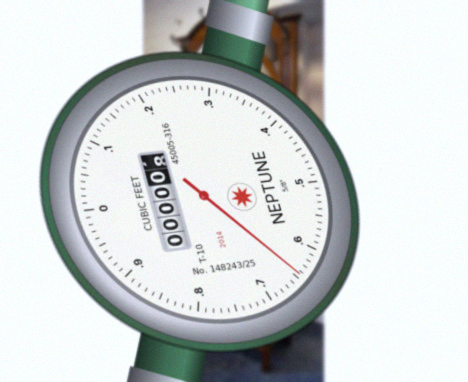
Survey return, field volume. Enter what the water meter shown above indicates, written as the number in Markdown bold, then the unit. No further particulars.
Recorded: **7.64** ft³
